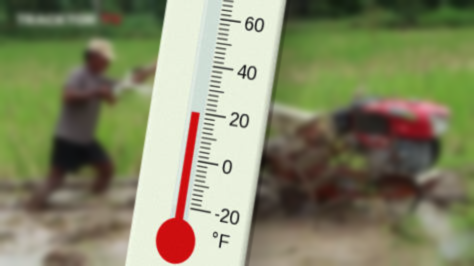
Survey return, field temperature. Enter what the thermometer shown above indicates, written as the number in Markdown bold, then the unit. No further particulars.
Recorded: **20** °F
